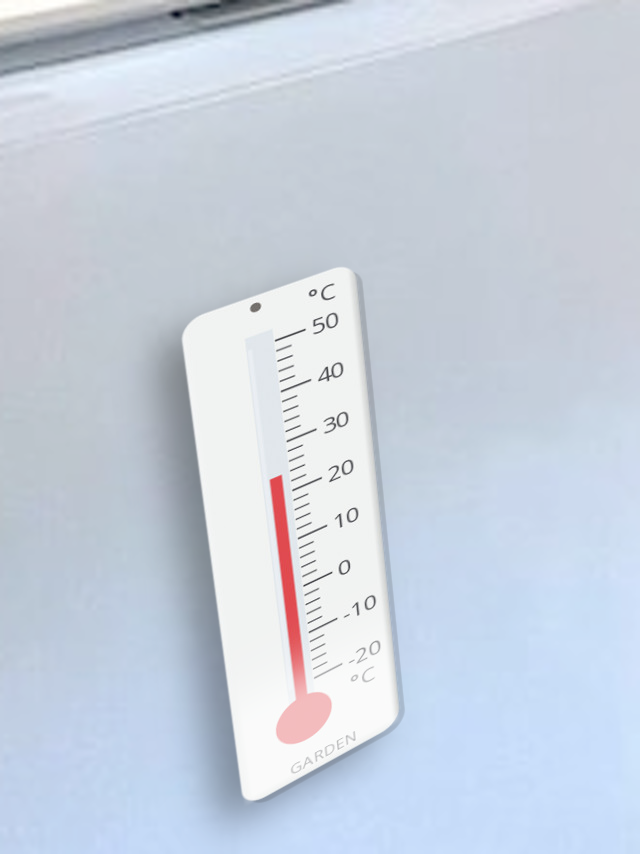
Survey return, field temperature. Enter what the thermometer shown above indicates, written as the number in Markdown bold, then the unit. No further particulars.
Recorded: **24** °C
